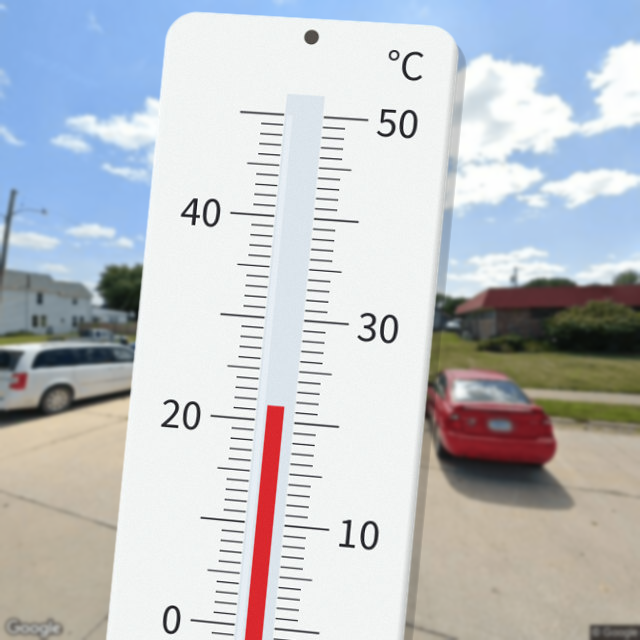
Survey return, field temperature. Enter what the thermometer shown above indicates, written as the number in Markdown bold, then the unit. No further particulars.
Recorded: **21.5** °C
